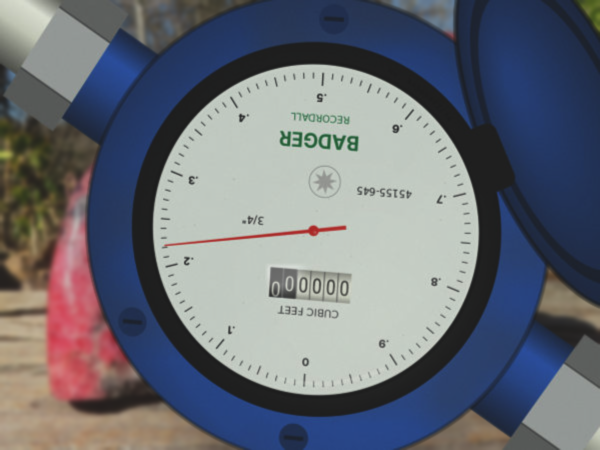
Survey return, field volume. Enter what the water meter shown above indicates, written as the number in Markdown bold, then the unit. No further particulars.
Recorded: **0.22** ft³
